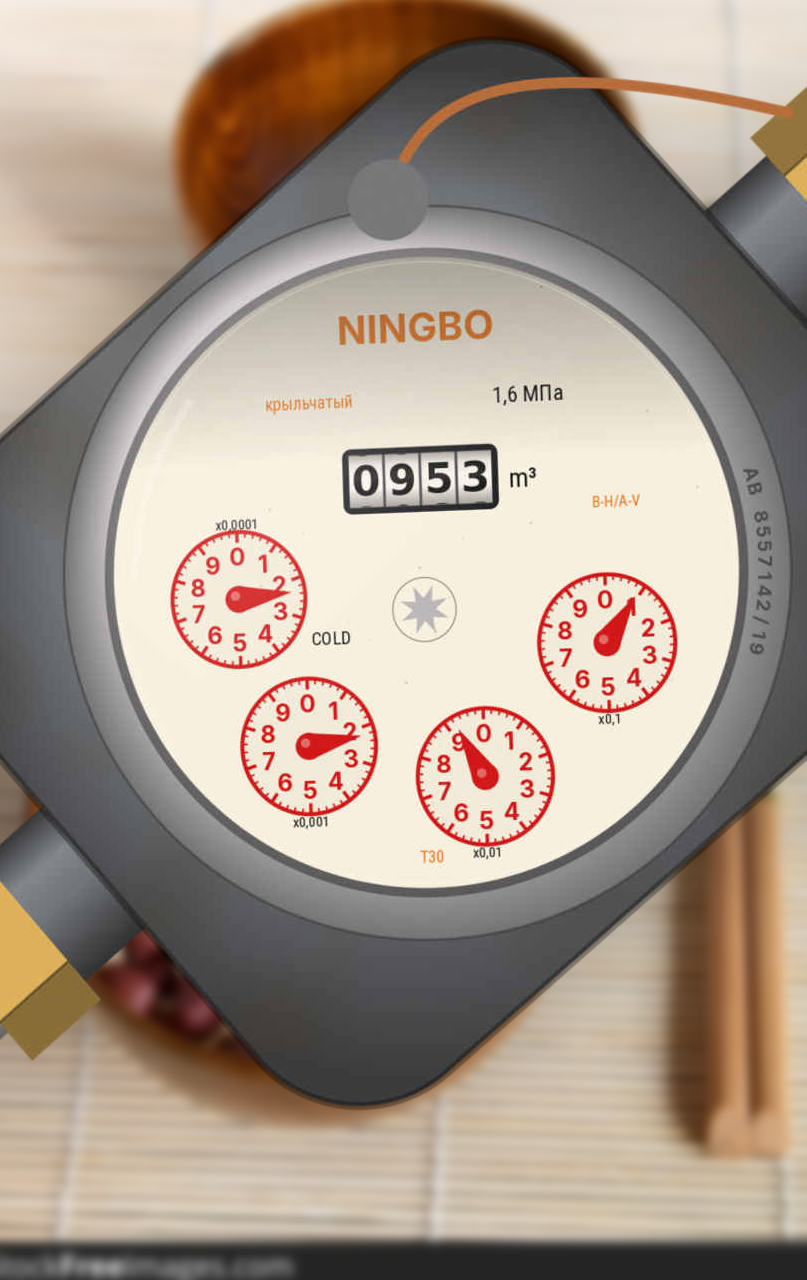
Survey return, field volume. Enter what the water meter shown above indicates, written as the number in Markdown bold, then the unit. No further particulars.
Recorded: **953.0922** m³
